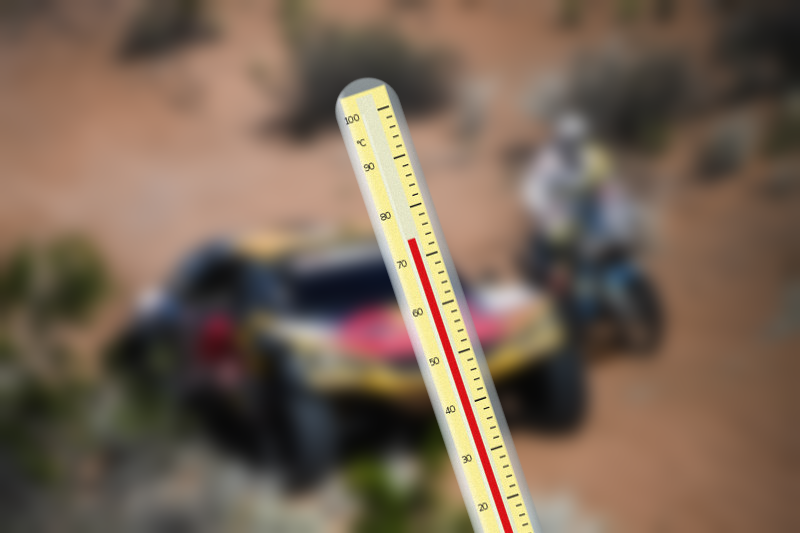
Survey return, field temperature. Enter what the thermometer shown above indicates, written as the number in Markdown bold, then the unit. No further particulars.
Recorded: **74** °C
